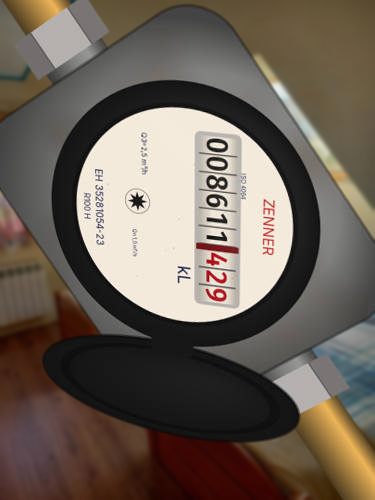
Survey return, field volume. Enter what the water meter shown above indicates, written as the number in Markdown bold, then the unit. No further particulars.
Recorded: **8611.429** kL
